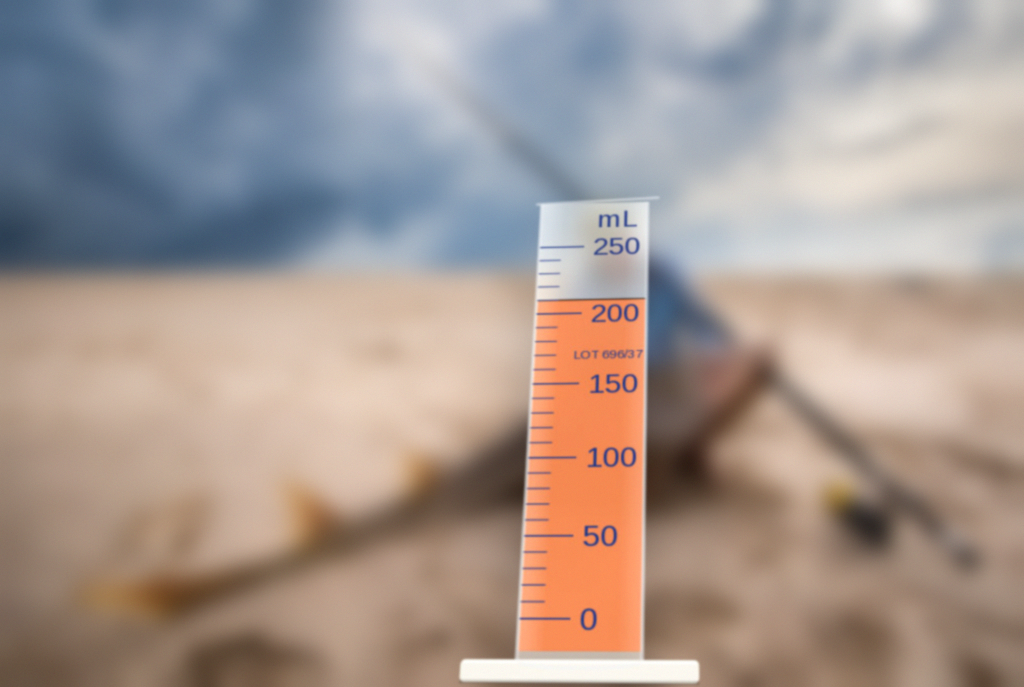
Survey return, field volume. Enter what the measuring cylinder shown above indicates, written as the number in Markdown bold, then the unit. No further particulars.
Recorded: **210** mL
